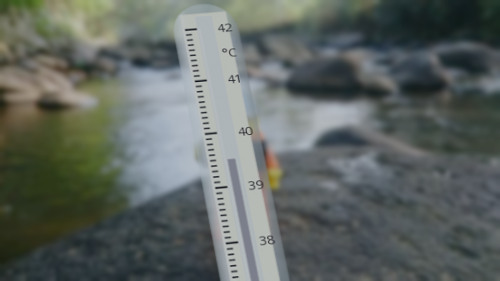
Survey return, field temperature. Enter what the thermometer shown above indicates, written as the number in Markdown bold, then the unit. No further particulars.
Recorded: **39.5** °C
